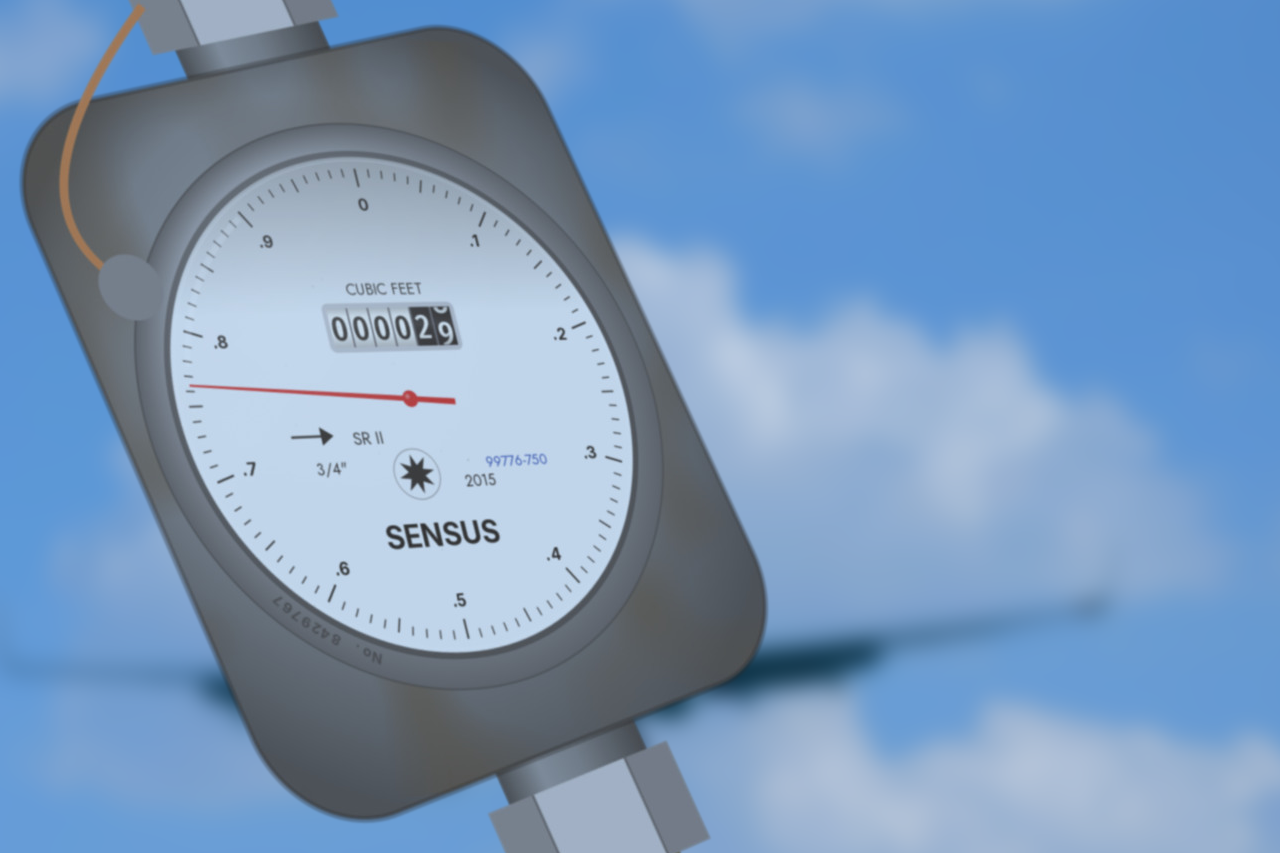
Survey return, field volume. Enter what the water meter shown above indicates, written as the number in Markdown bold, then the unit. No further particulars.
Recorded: **28.76** ft³
